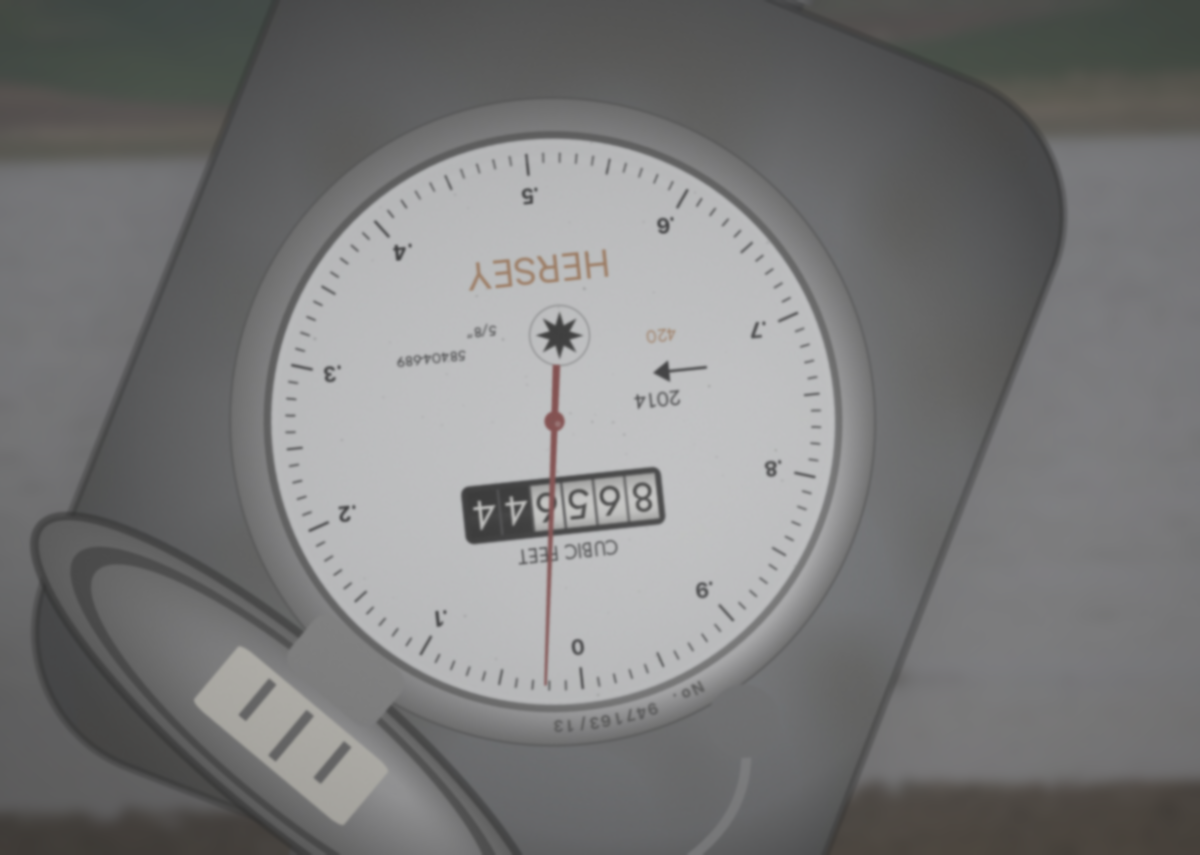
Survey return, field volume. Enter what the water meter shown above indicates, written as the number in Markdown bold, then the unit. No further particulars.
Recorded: **865644.02** ft³
